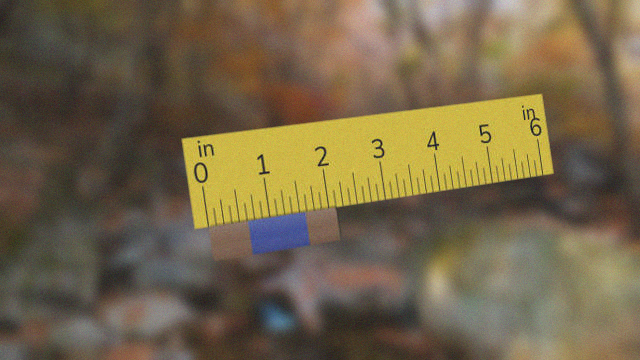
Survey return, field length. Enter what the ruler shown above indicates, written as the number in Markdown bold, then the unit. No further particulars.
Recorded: **2.125** in
